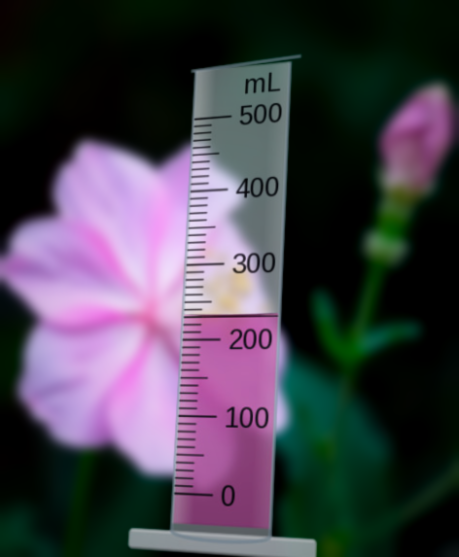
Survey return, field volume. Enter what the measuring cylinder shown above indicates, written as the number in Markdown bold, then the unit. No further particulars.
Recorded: **230** mL
